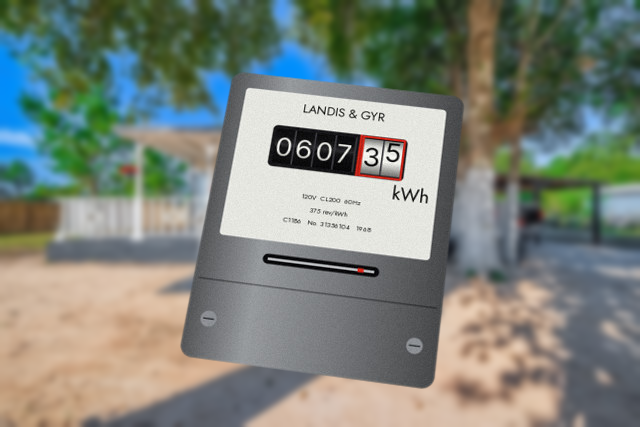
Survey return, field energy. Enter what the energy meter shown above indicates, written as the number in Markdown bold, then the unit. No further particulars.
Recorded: **607.35** kWh
